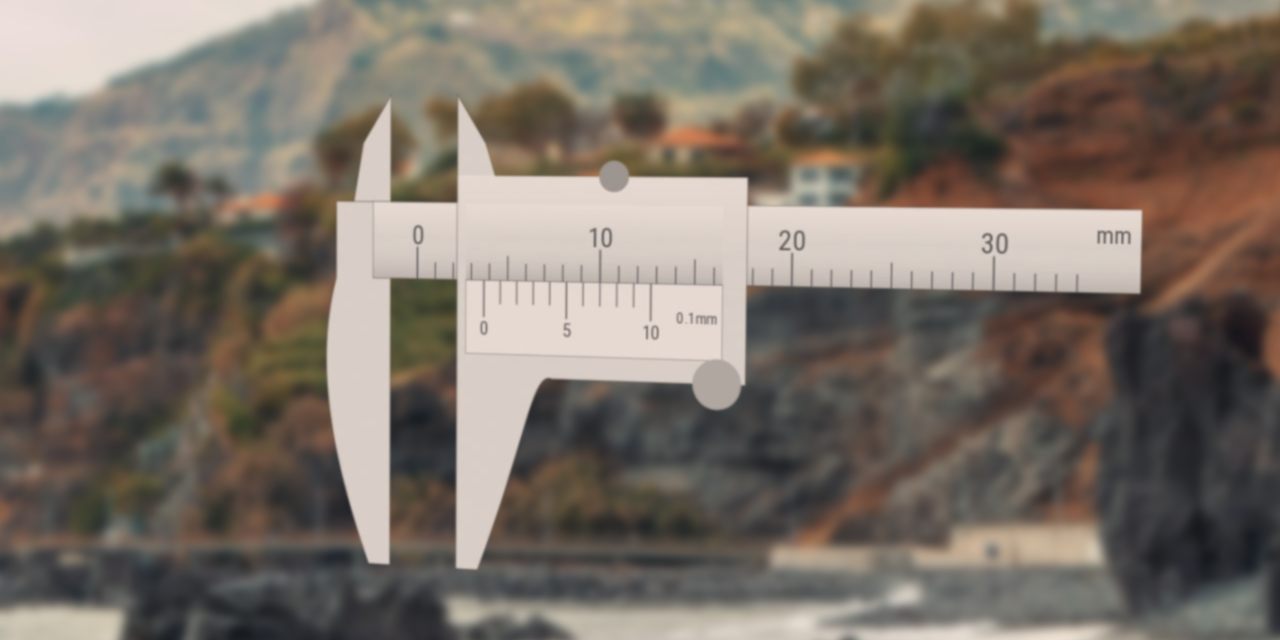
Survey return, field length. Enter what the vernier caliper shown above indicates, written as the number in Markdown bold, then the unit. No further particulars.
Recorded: **3.7** mm
